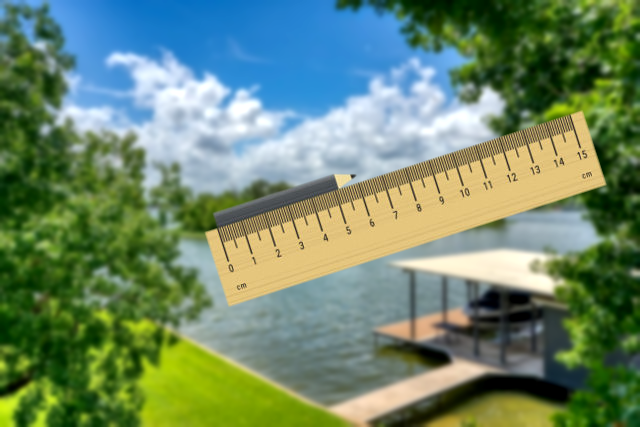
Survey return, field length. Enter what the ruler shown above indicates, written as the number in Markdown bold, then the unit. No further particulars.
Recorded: **6** cm
